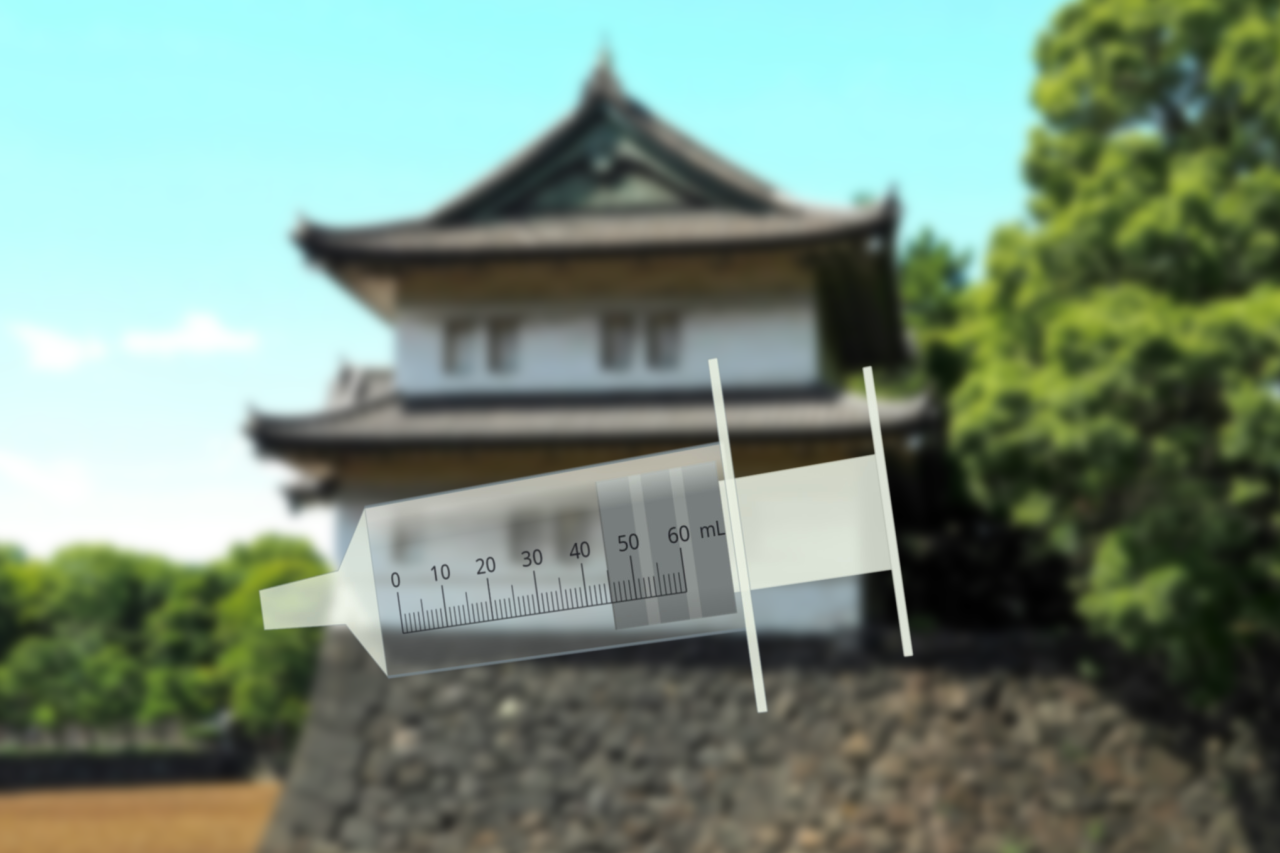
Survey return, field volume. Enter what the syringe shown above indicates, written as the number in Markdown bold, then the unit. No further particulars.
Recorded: **45** mL
